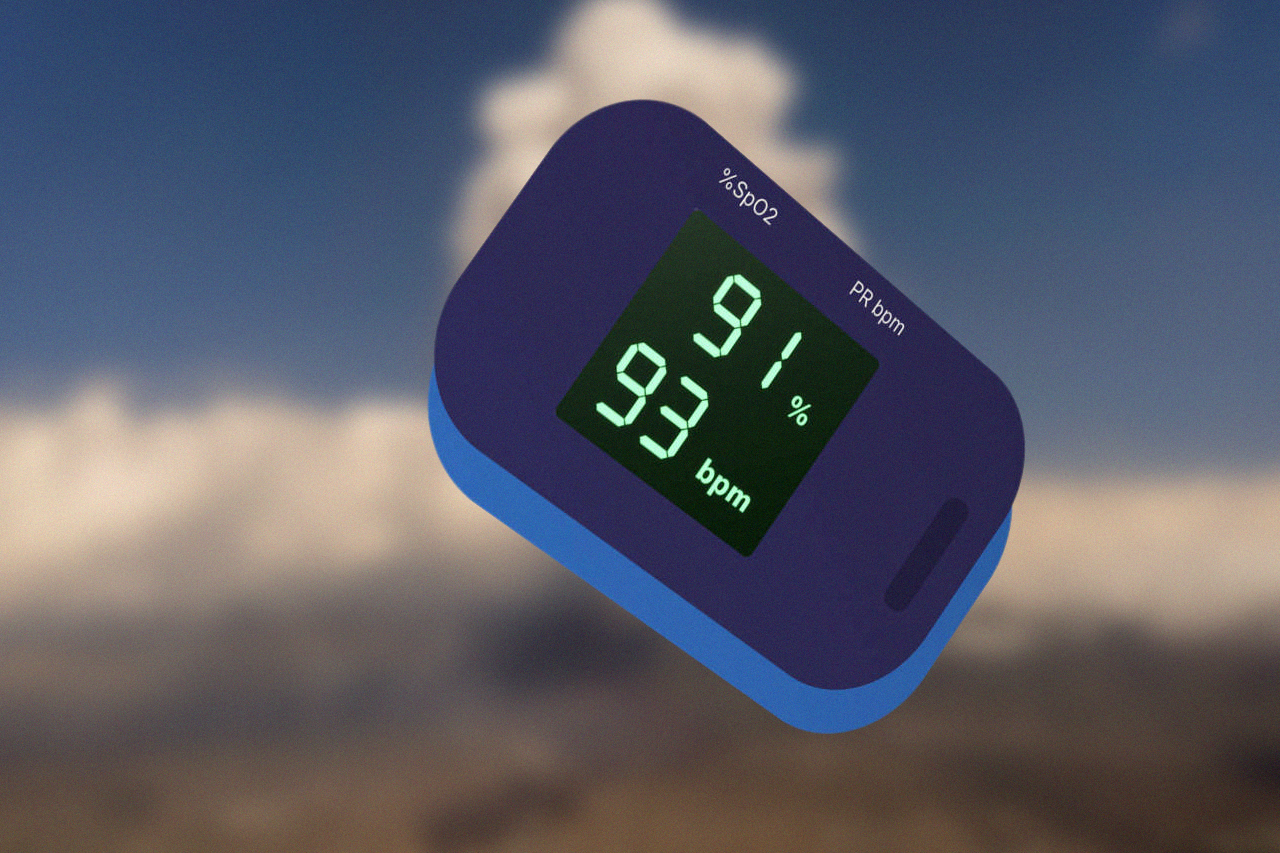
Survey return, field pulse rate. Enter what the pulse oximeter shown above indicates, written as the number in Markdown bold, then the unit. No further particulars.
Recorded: **93** bpm
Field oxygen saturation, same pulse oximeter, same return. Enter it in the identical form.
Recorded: **91** %
